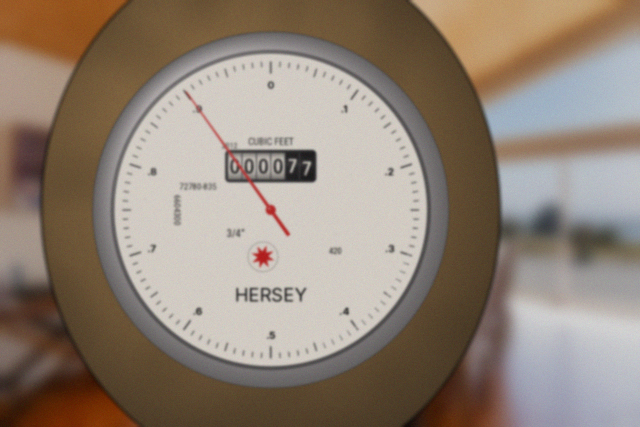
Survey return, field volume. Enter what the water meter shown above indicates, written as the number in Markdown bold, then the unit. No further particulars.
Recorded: **76.90** ft³
